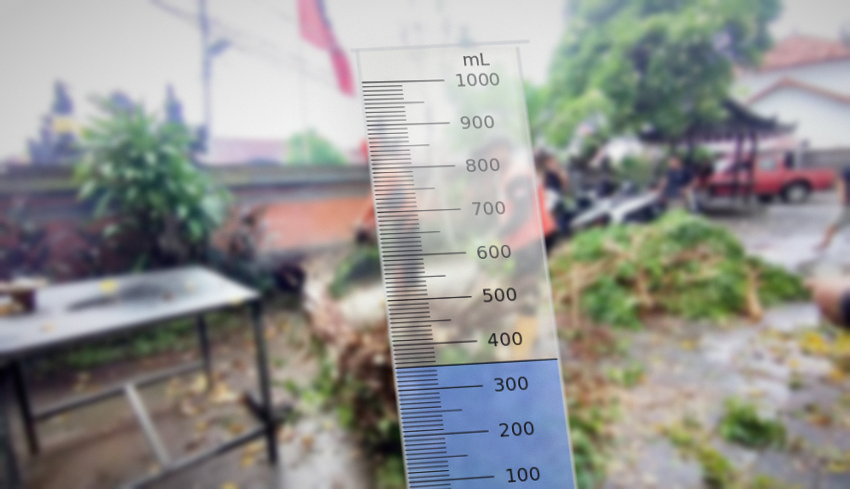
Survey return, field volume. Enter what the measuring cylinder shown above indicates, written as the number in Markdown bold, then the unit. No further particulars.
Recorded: **350** mL
